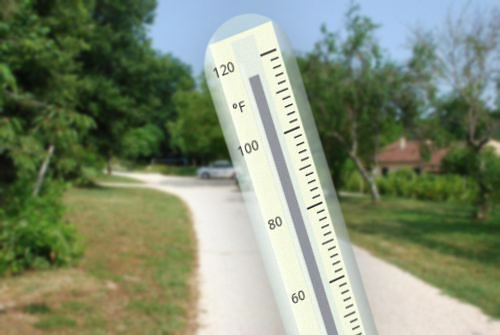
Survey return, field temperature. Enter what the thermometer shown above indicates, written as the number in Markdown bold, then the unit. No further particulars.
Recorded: **116** °F
